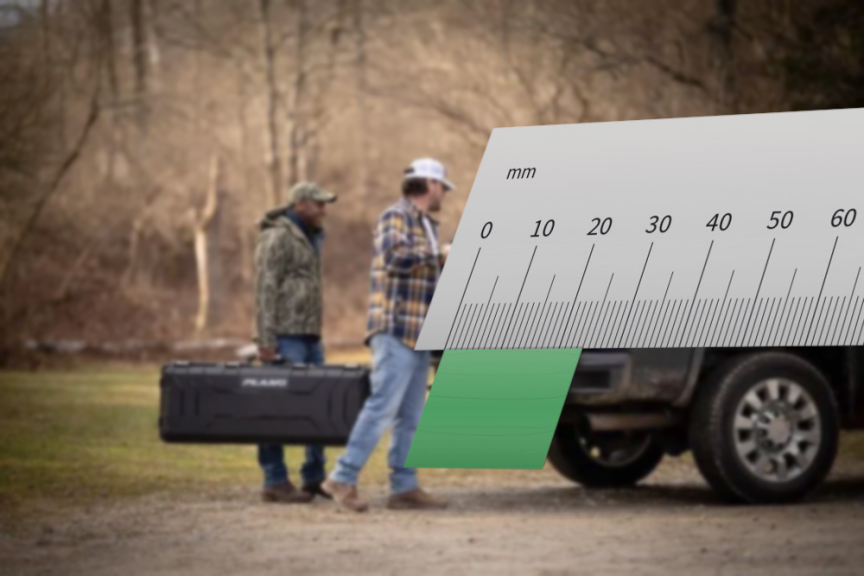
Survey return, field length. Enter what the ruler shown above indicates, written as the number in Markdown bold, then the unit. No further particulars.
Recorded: **24** mm
